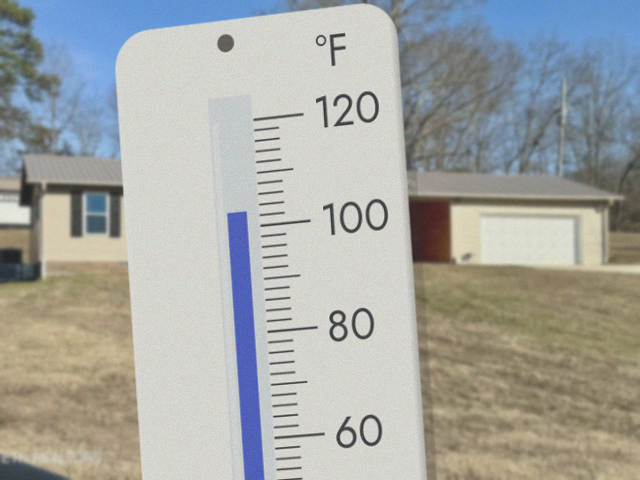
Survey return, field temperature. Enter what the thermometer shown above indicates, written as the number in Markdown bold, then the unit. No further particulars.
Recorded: **103** °F
